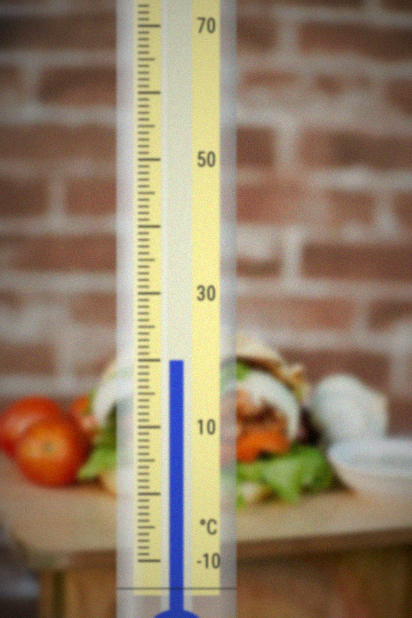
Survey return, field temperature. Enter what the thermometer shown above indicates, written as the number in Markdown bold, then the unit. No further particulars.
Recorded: **20** °C
